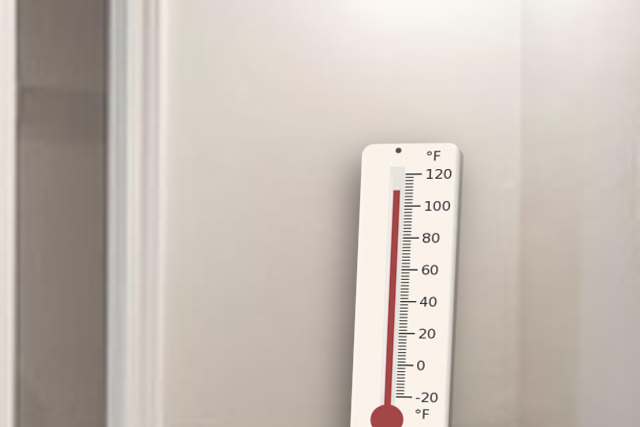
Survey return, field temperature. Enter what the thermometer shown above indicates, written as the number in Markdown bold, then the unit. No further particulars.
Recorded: **110** °F
